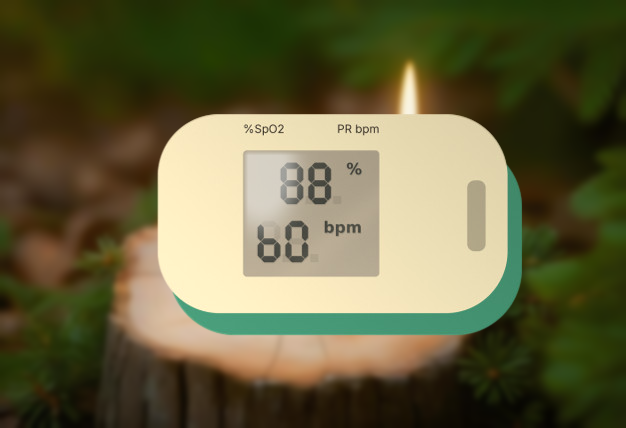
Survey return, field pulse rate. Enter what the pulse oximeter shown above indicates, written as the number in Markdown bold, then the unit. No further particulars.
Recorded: **60** bpm
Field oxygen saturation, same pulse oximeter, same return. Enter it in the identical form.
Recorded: **88** %
